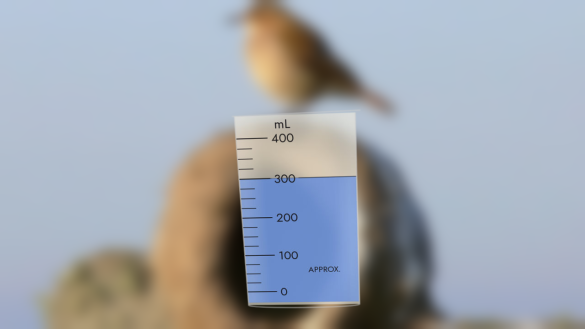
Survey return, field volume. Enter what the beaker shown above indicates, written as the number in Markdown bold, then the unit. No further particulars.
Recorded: **300** mL
